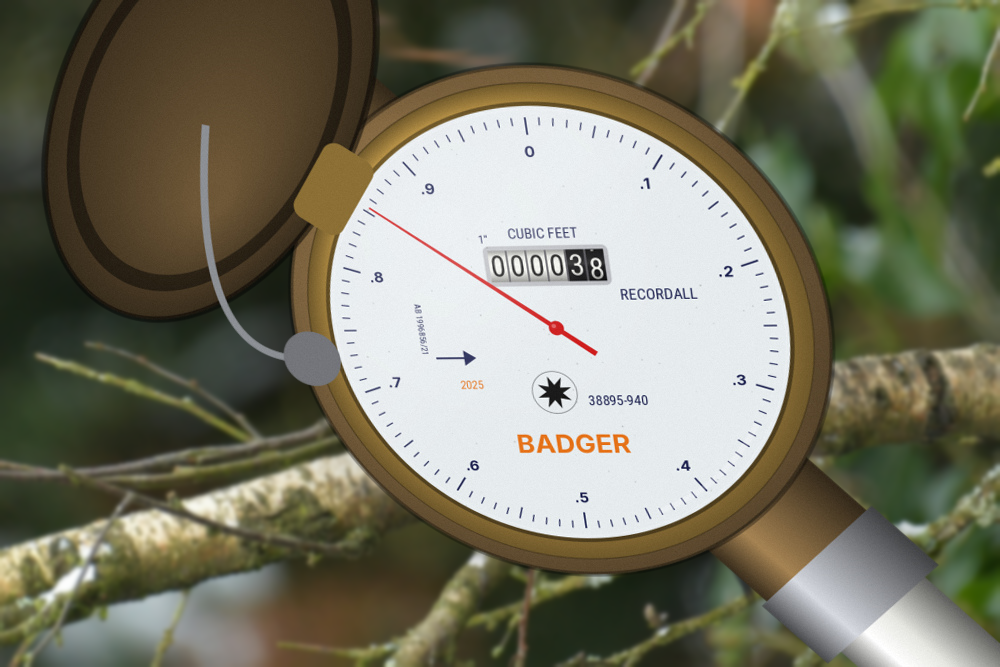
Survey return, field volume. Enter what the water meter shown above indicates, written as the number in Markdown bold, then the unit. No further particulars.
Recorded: **37.85** ft³
